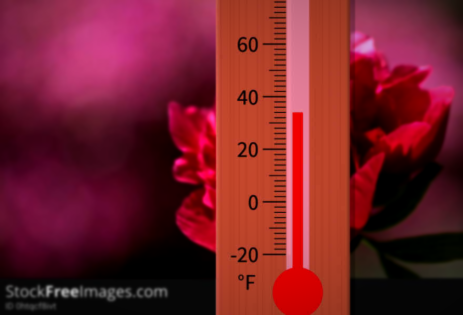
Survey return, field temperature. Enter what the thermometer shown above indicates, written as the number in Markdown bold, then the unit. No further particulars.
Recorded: **34** °F
